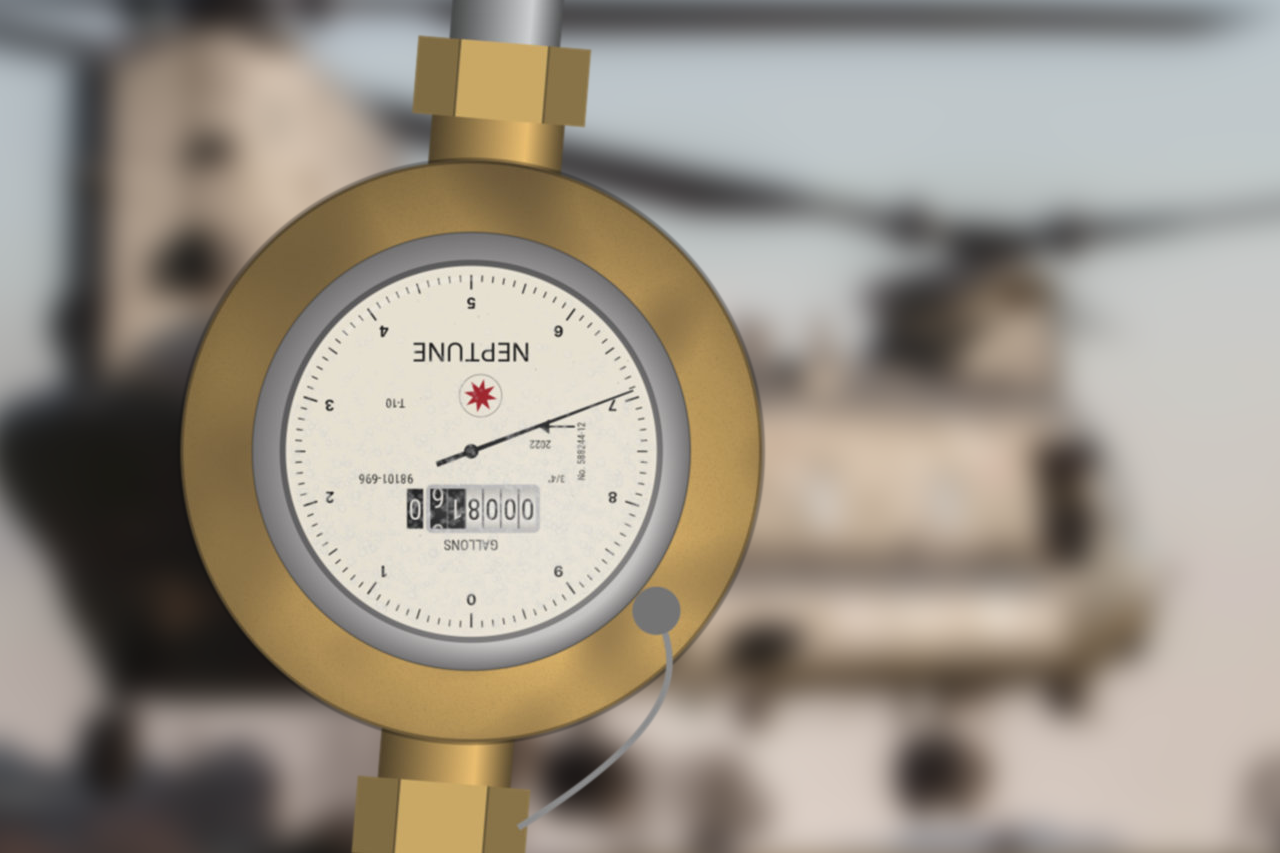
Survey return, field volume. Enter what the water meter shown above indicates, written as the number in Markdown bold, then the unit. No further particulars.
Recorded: **8156.9** gal
